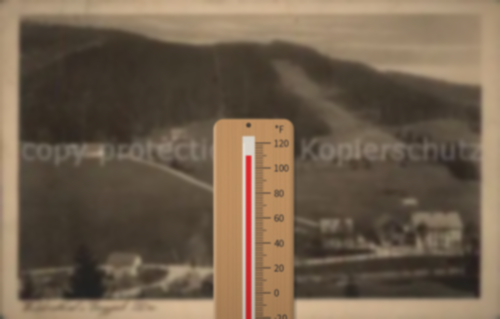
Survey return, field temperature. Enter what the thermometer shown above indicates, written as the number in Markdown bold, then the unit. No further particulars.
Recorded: **110** °F
